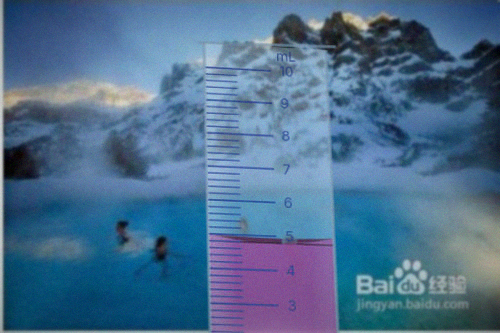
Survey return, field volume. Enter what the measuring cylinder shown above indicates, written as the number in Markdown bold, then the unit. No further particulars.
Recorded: **4.8** mL
